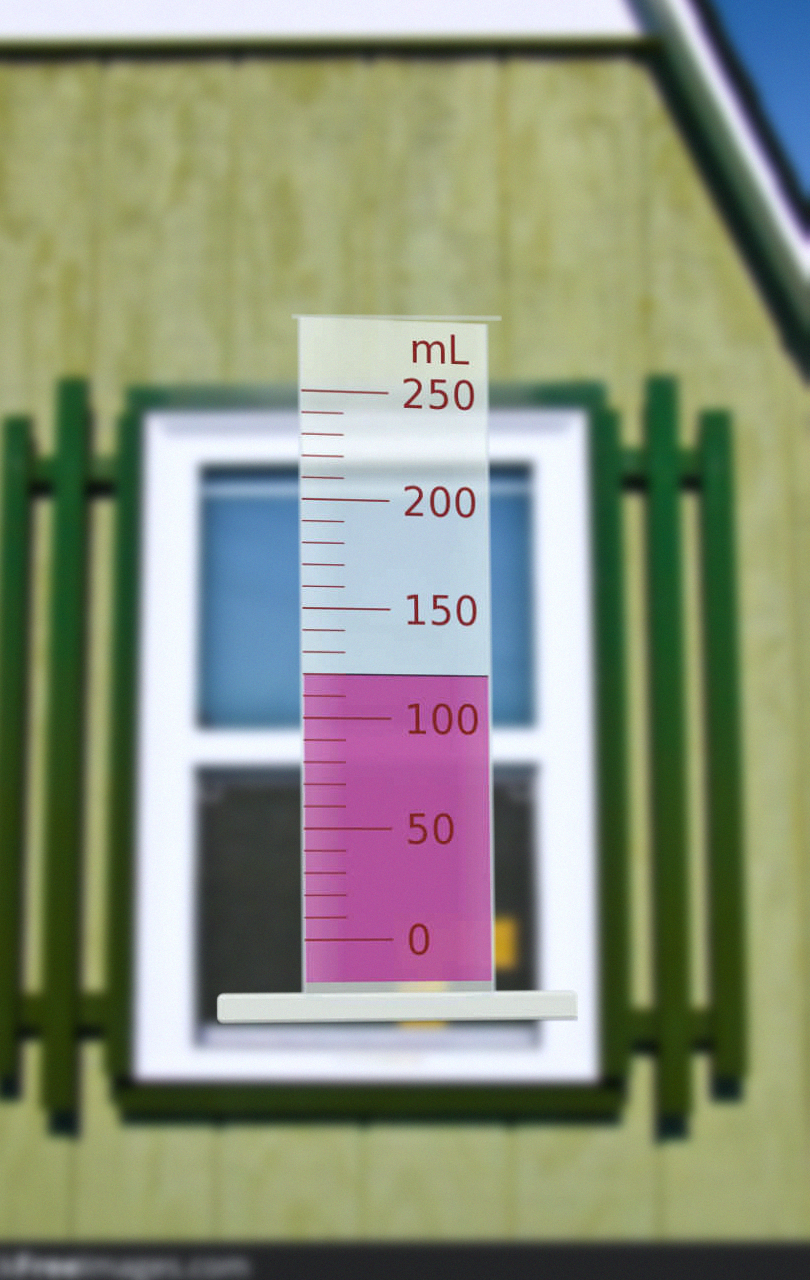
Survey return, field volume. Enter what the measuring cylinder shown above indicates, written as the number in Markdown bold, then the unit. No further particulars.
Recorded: **120** mL
